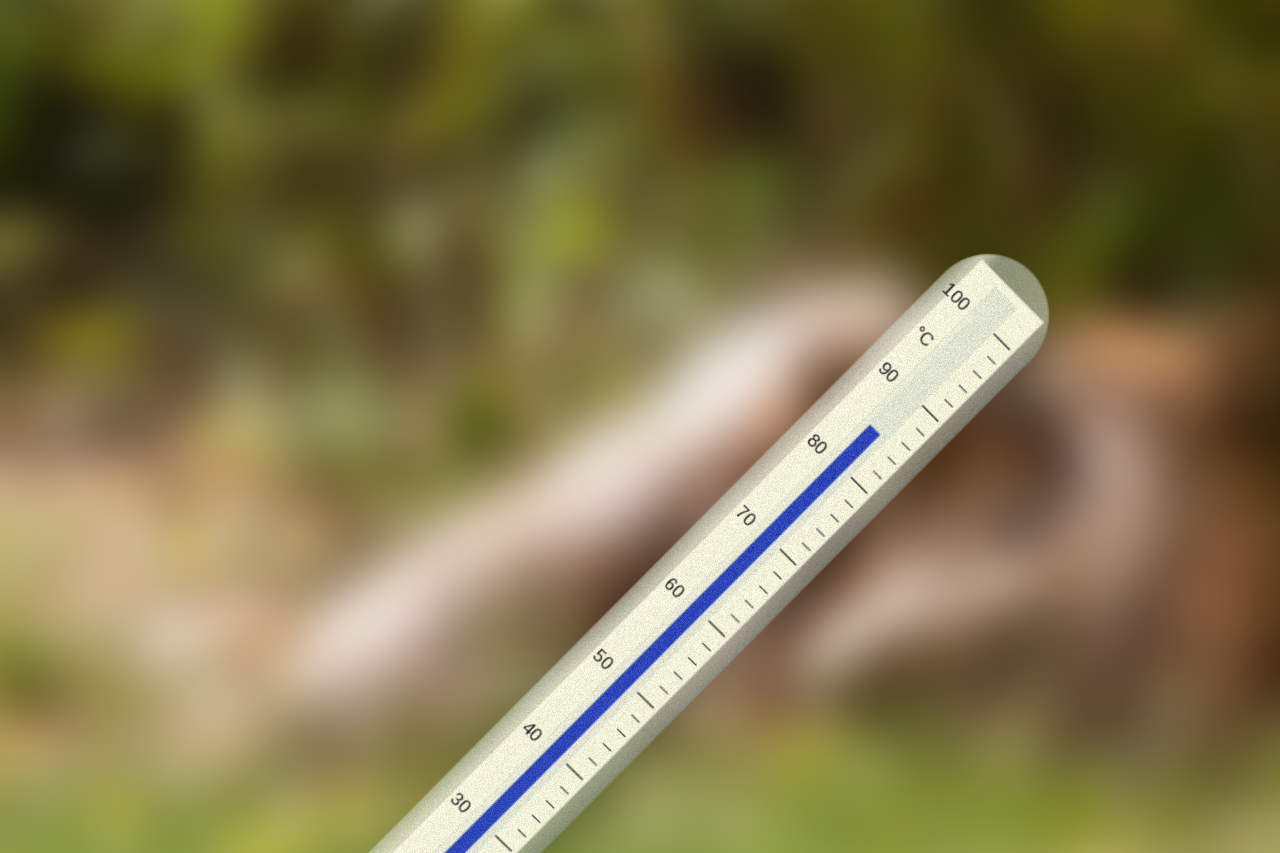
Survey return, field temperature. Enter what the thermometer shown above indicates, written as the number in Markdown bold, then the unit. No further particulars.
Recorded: **85** °C
